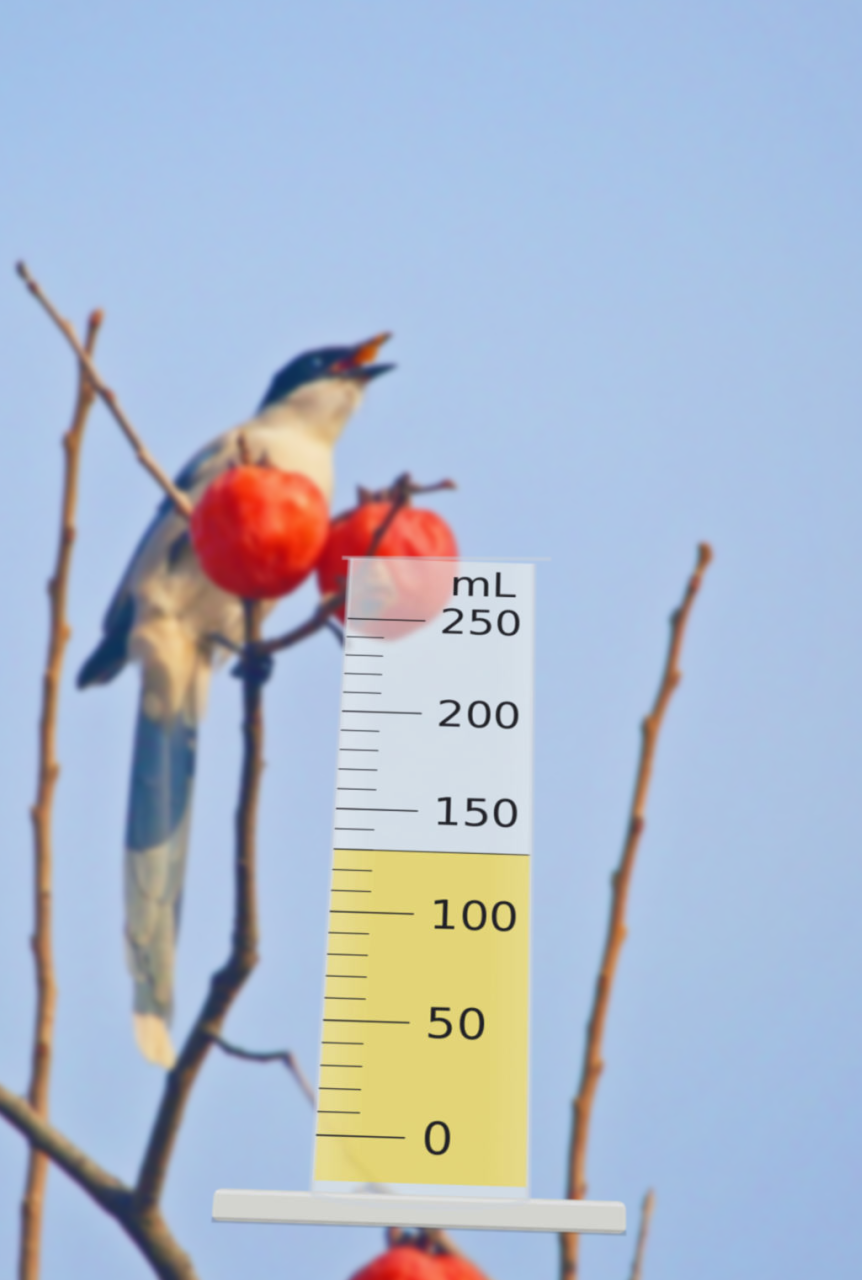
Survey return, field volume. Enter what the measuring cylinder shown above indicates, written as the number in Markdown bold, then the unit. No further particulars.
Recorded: **130** mL
